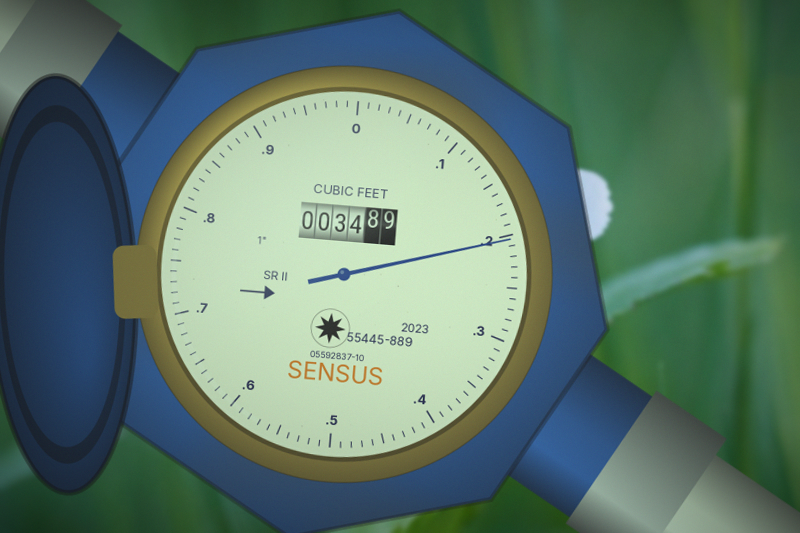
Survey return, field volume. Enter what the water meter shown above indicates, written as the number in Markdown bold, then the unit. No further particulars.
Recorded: **3489.20** ft³
